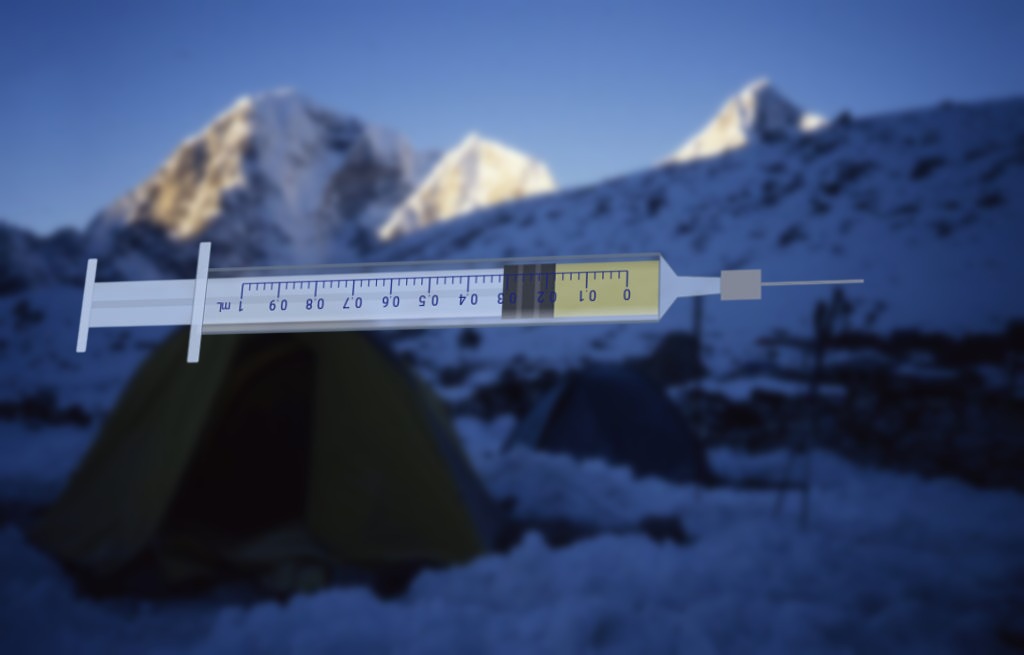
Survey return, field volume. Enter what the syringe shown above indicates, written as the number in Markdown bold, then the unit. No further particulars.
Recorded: **0.18** mL
